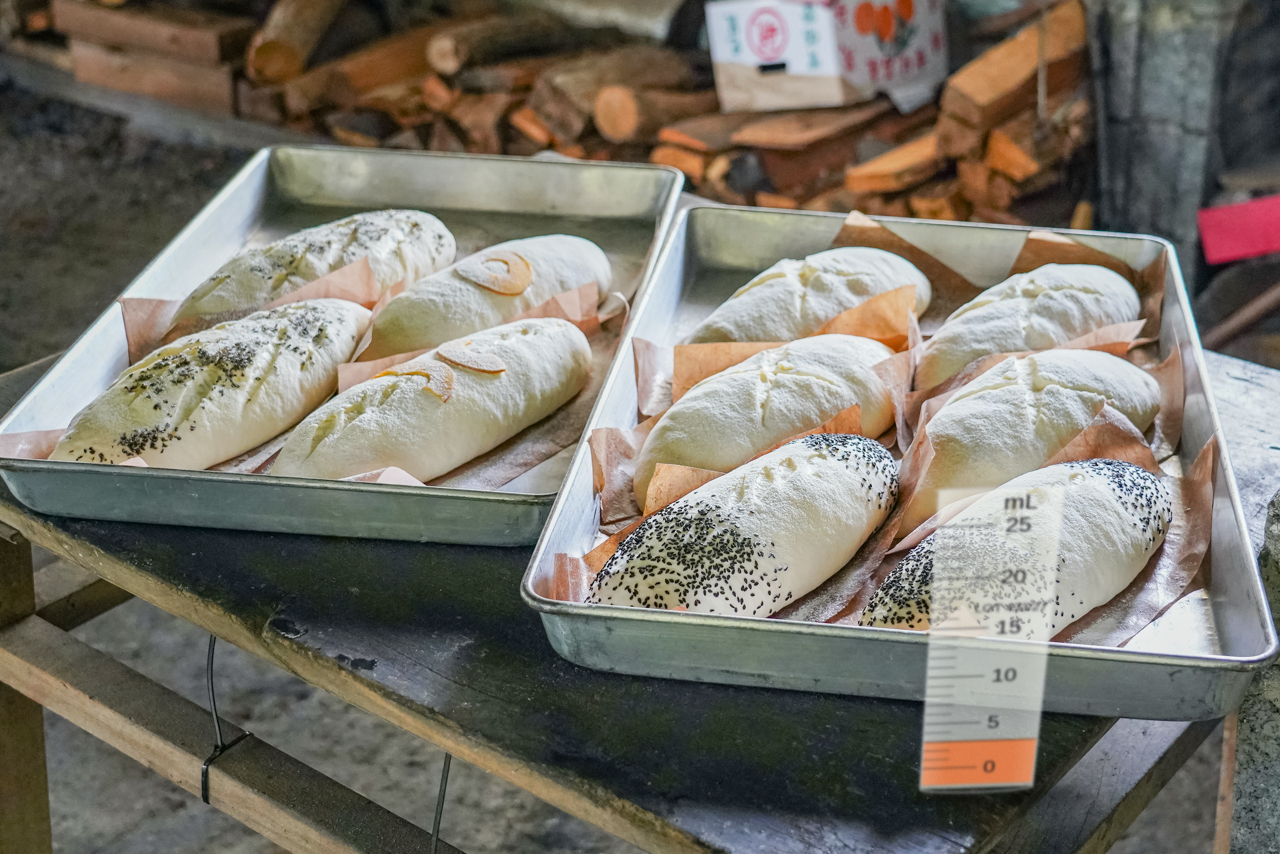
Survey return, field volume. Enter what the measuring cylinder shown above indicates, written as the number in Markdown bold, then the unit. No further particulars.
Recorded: **3** mL
